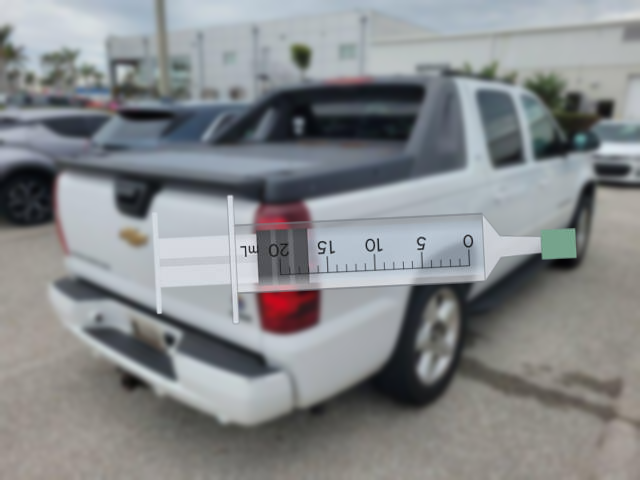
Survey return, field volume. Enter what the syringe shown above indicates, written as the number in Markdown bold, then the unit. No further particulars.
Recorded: **17** mL
